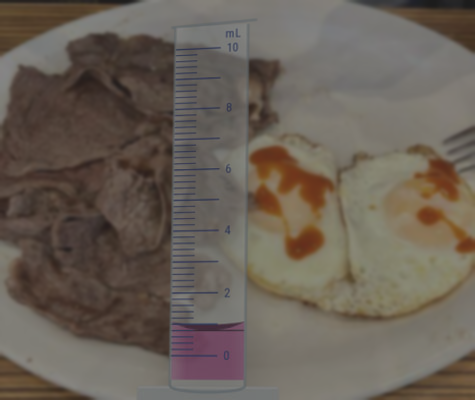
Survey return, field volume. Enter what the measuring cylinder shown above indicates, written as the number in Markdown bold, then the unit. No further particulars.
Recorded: **0.8** mL
